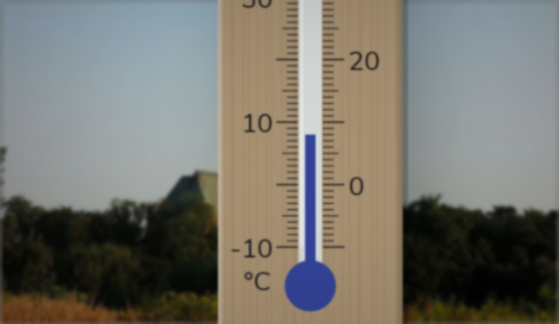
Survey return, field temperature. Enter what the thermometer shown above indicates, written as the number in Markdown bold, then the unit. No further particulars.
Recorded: **8** °C
